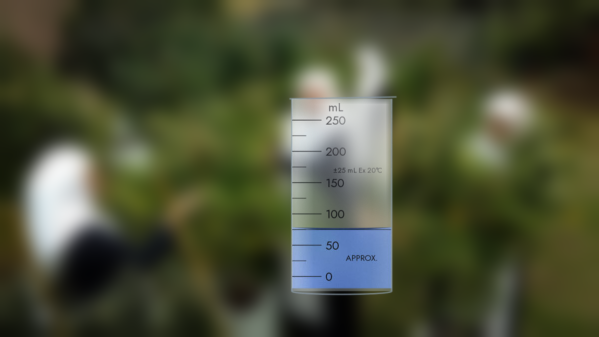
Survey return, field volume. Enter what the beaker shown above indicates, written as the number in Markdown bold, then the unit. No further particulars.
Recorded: **75** mL
